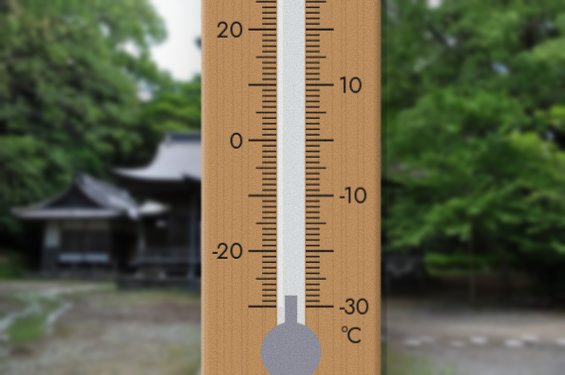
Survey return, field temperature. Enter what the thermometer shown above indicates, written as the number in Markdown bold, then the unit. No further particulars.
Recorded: **-28** °C
